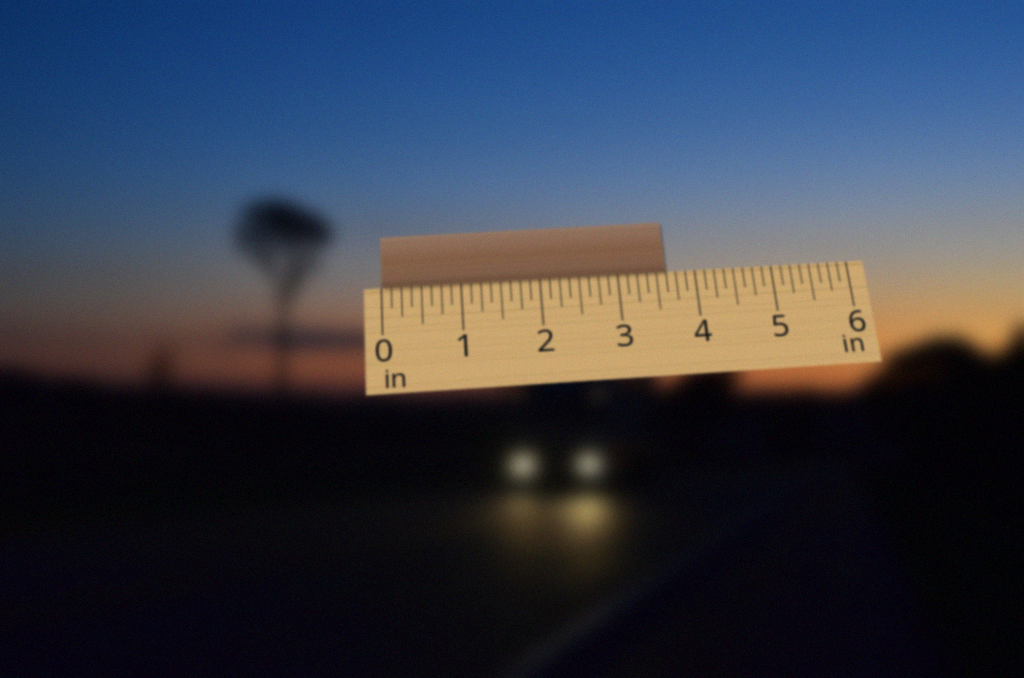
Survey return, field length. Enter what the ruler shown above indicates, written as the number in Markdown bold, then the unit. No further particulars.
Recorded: **3.625** in
